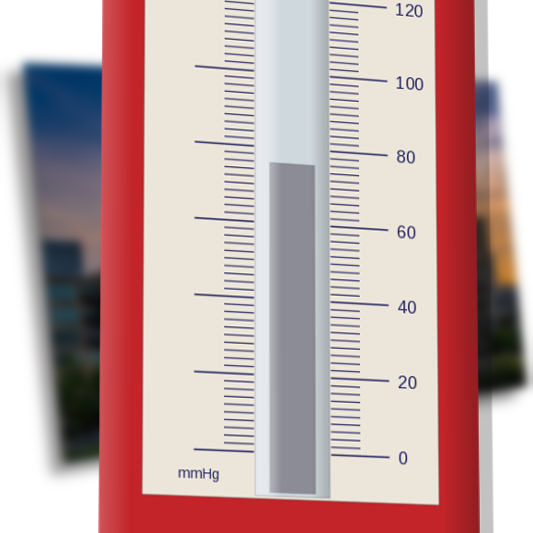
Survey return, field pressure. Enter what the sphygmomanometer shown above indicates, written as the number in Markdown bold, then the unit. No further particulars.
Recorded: **76** mmHg
